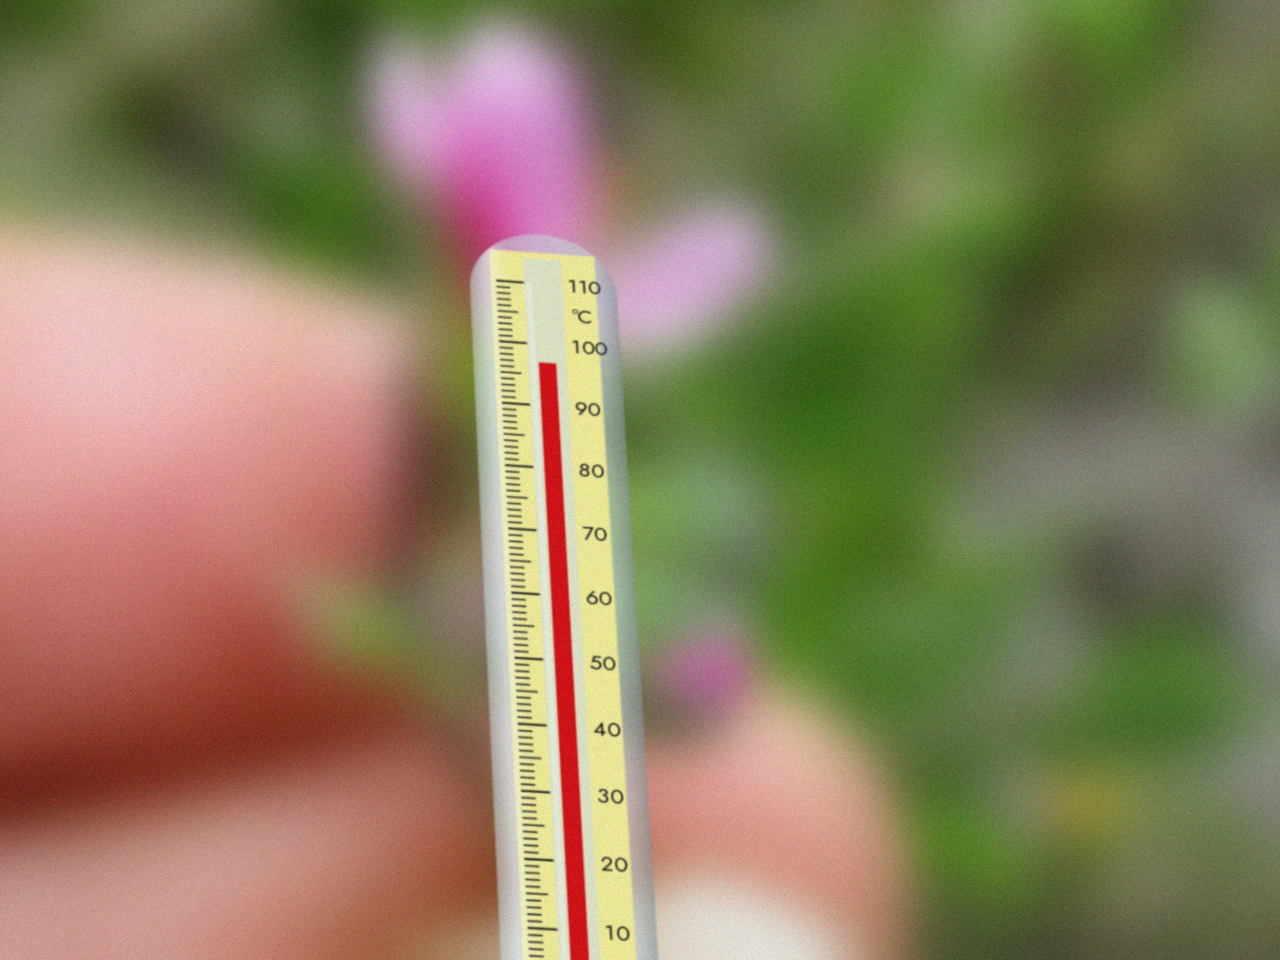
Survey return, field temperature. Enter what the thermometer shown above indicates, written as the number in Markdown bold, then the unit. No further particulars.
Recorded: **97** °C
